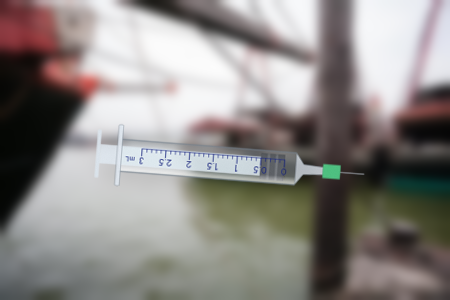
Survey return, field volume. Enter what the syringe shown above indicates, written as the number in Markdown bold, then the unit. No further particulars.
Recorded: **0** mL
